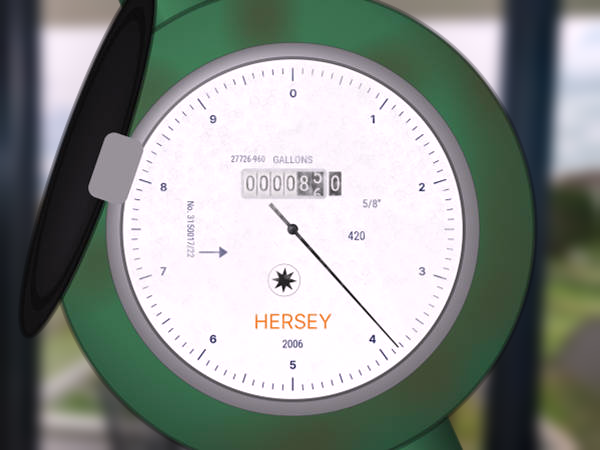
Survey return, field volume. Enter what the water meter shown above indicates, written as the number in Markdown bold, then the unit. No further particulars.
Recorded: **853.8** gal
